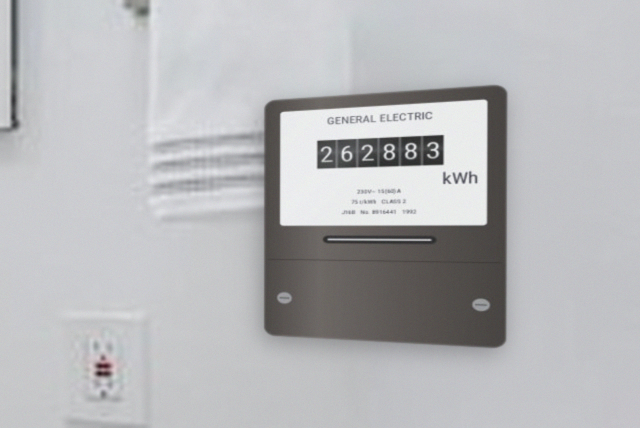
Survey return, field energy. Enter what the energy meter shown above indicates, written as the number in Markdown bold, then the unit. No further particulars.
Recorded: **262883** kWh
